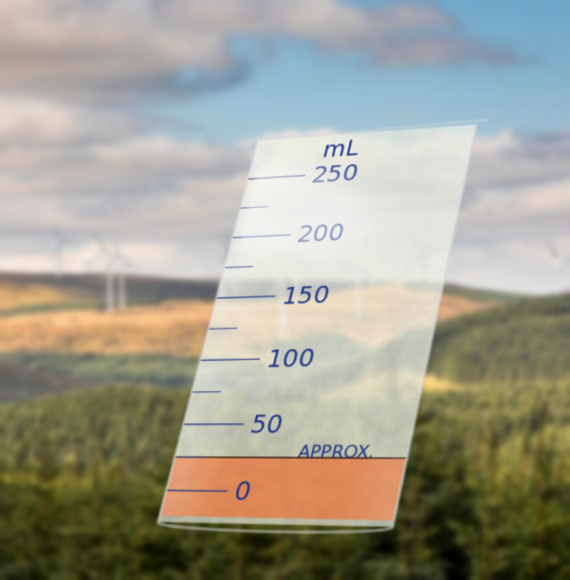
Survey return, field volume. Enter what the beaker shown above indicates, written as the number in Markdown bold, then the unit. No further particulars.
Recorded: **25** mL
